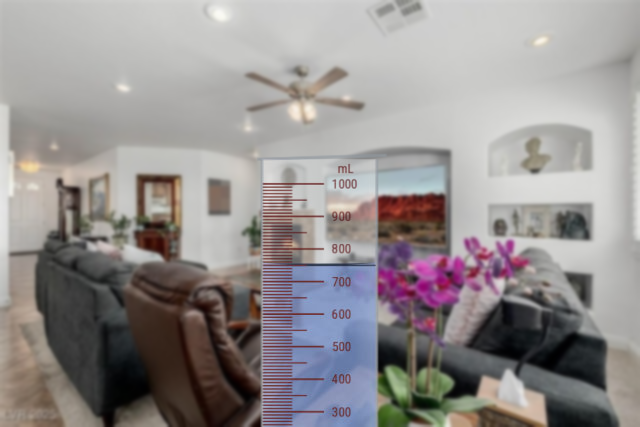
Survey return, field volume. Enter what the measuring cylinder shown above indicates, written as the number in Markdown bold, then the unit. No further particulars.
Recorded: **750** mL
